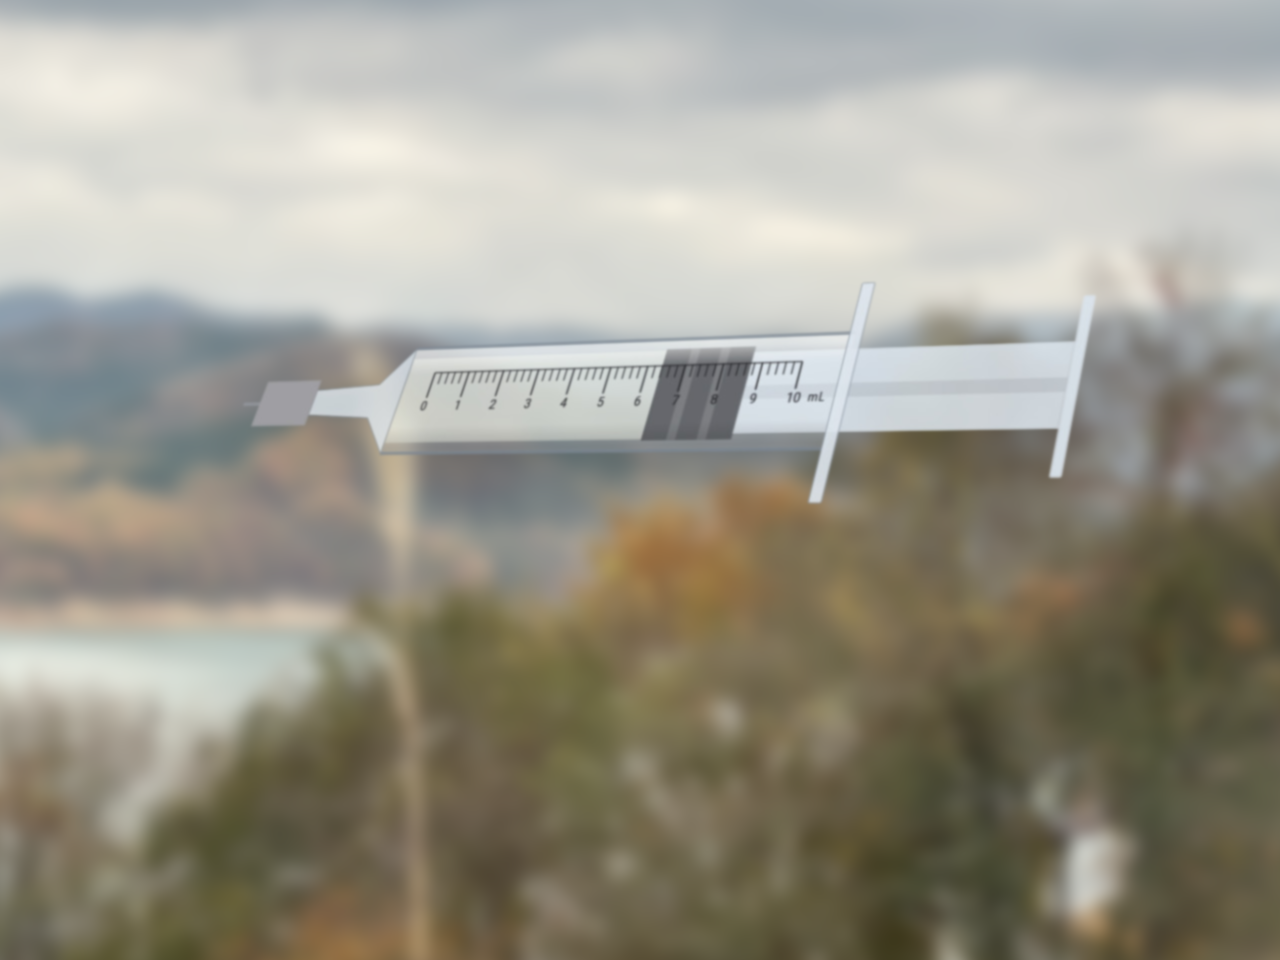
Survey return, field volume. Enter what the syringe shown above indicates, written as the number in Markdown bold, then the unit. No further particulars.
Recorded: **6.4** mL
